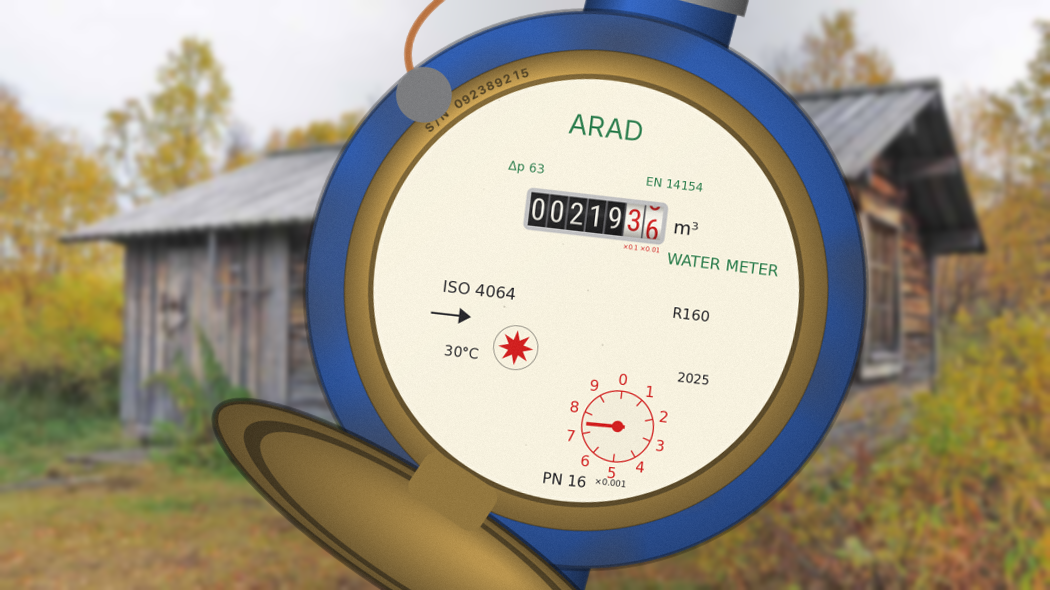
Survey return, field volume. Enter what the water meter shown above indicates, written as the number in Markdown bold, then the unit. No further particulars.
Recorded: **219.357** m³
